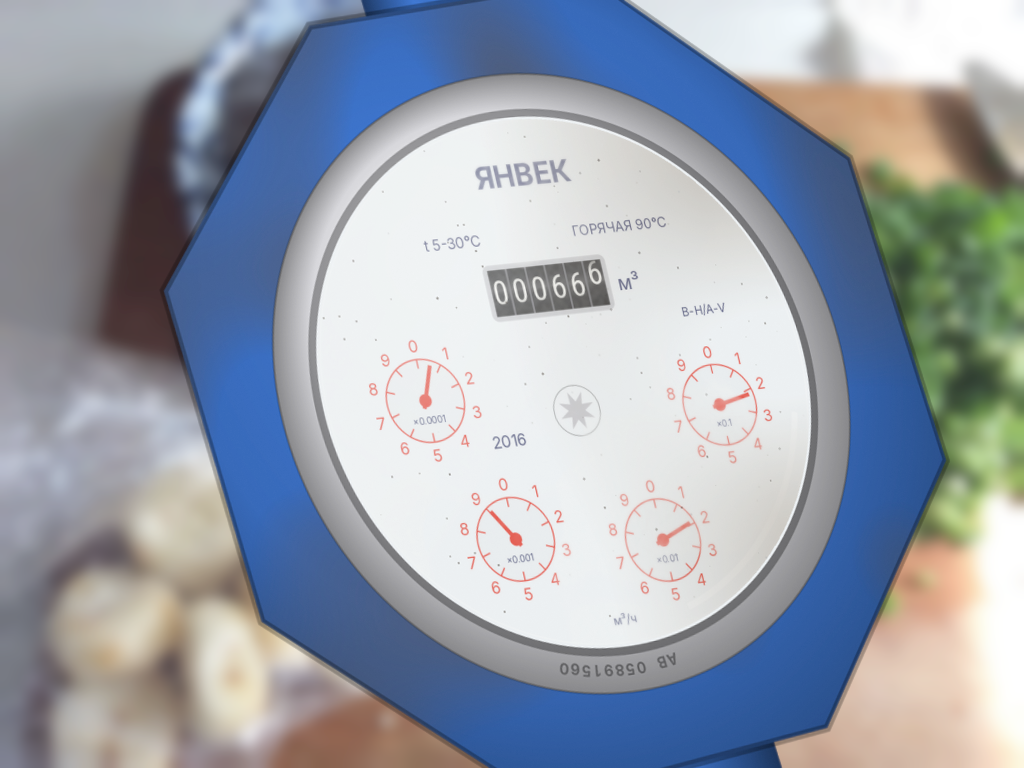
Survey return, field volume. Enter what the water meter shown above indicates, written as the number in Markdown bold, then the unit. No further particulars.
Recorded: **666.2190** m³
